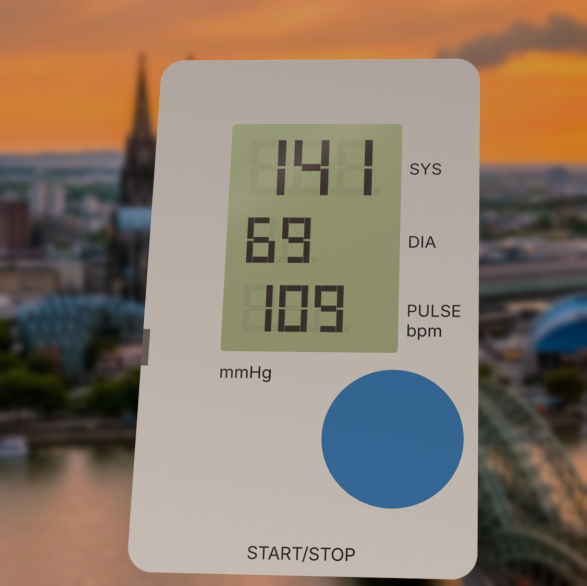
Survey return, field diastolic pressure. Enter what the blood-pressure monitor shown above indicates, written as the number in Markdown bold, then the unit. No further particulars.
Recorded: **69** mmHg
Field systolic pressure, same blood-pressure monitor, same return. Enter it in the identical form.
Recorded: **141** mmHg
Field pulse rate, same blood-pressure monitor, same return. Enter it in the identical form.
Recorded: **109** bpm
